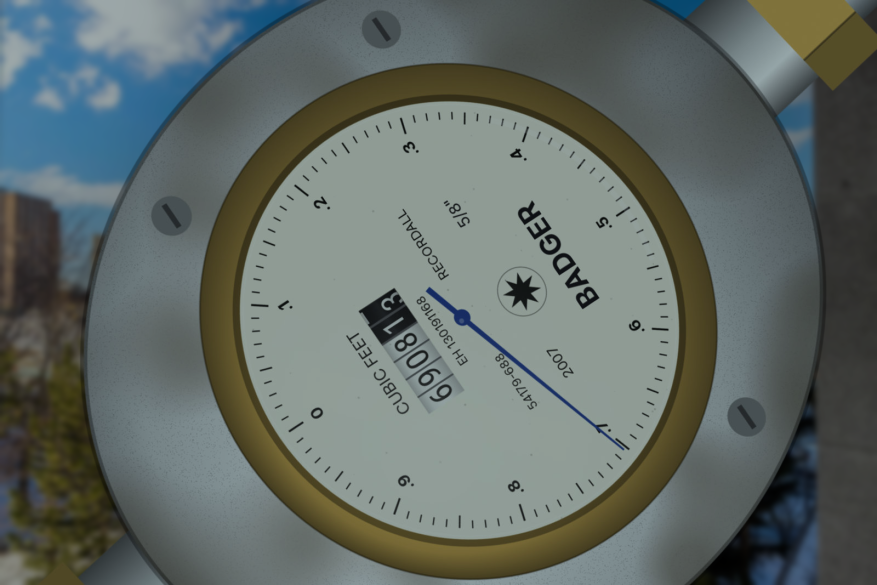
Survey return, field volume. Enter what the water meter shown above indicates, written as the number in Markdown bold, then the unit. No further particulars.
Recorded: **690812.70** ft³
